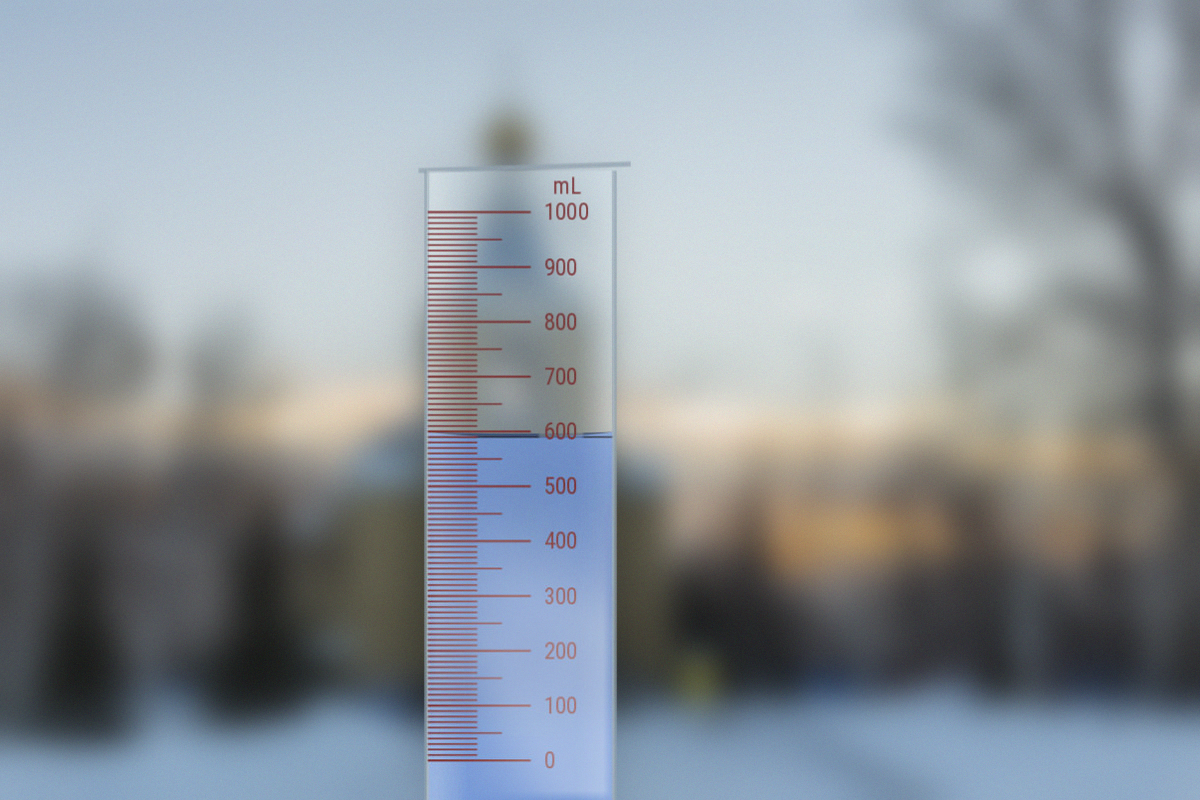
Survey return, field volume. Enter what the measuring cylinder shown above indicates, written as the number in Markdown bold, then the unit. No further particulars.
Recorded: **590** mL
